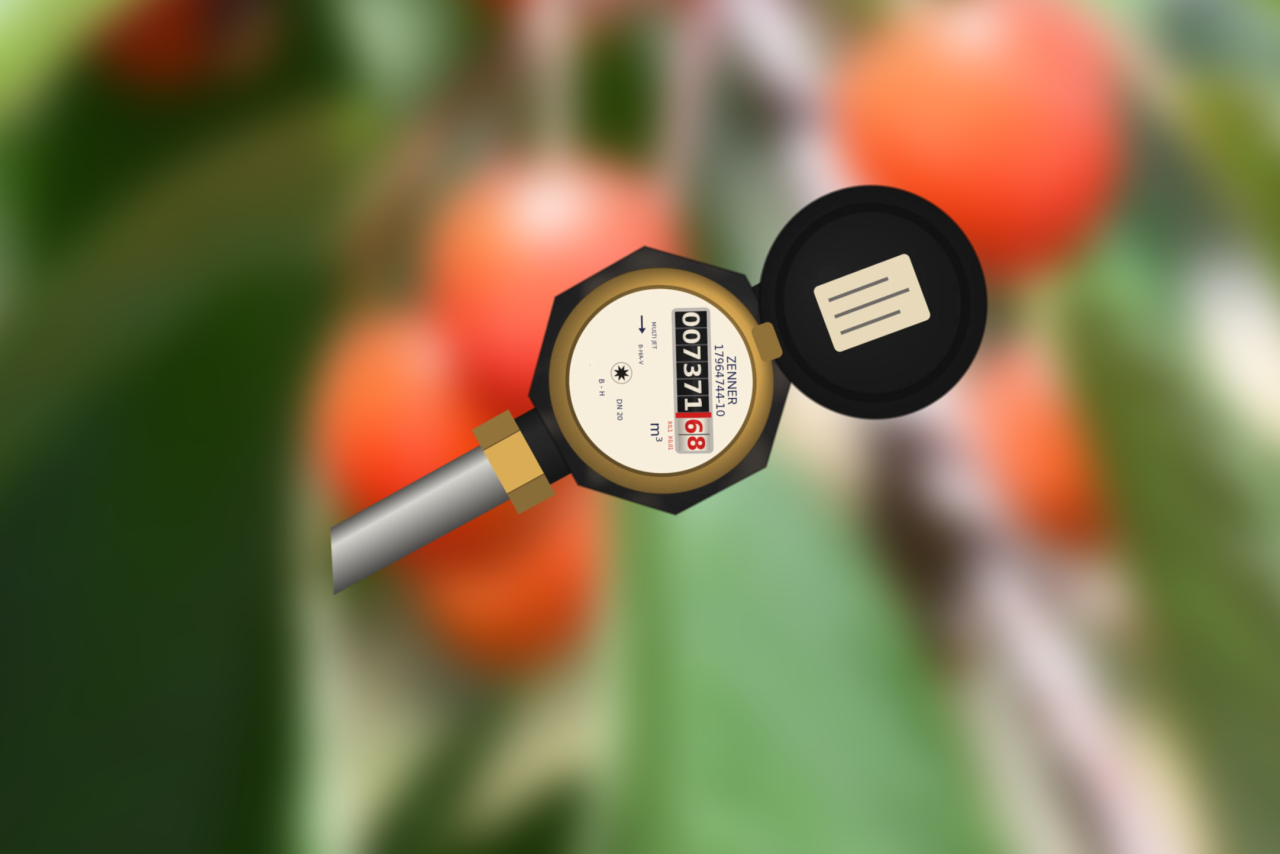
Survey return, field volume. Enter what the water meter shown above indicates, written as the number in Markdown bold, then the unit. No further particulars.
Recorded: **7371.68** m³
